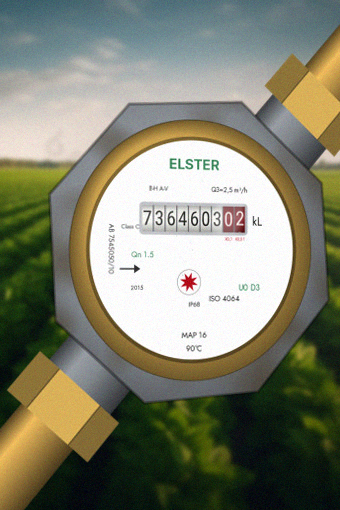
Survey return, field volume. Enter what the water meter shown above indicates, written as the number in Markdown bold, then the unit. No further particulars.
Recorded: **7364603.02** kL
